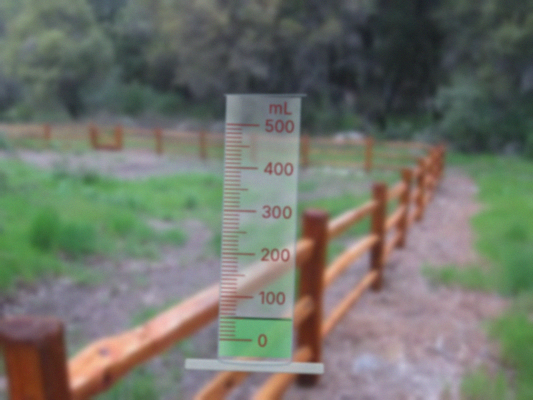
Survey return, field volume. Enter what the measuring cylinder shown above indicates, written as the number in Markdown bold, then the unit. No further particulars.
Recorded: **50** mL
